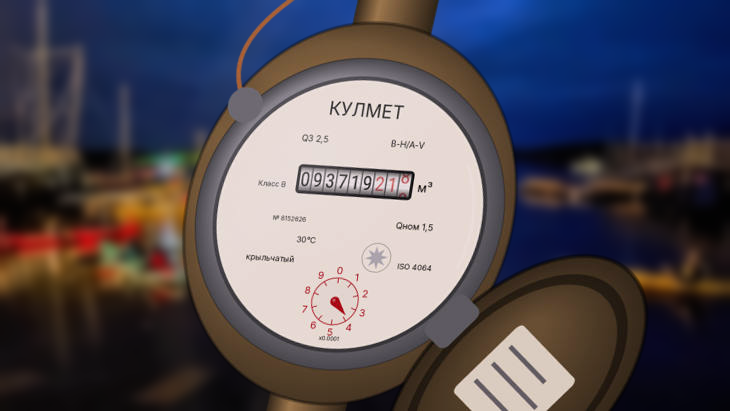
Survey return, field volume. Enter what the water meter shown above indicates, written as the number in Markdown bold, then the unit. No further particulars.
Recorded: **93719.2183** m³
